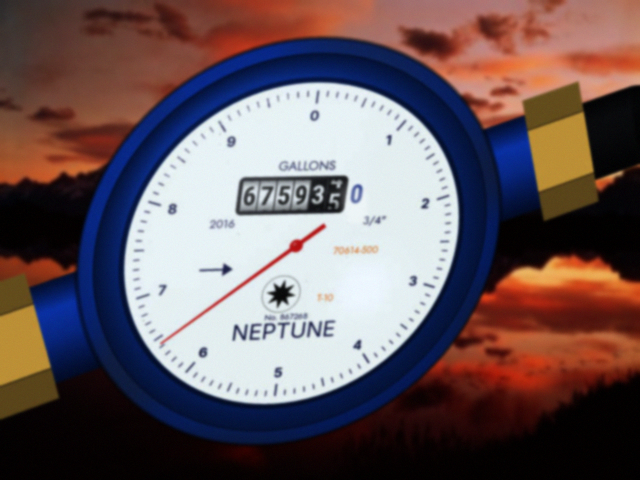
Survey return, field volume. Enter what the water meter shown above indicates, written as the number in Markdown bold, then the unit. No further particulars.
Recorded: **6759346.4** gal
